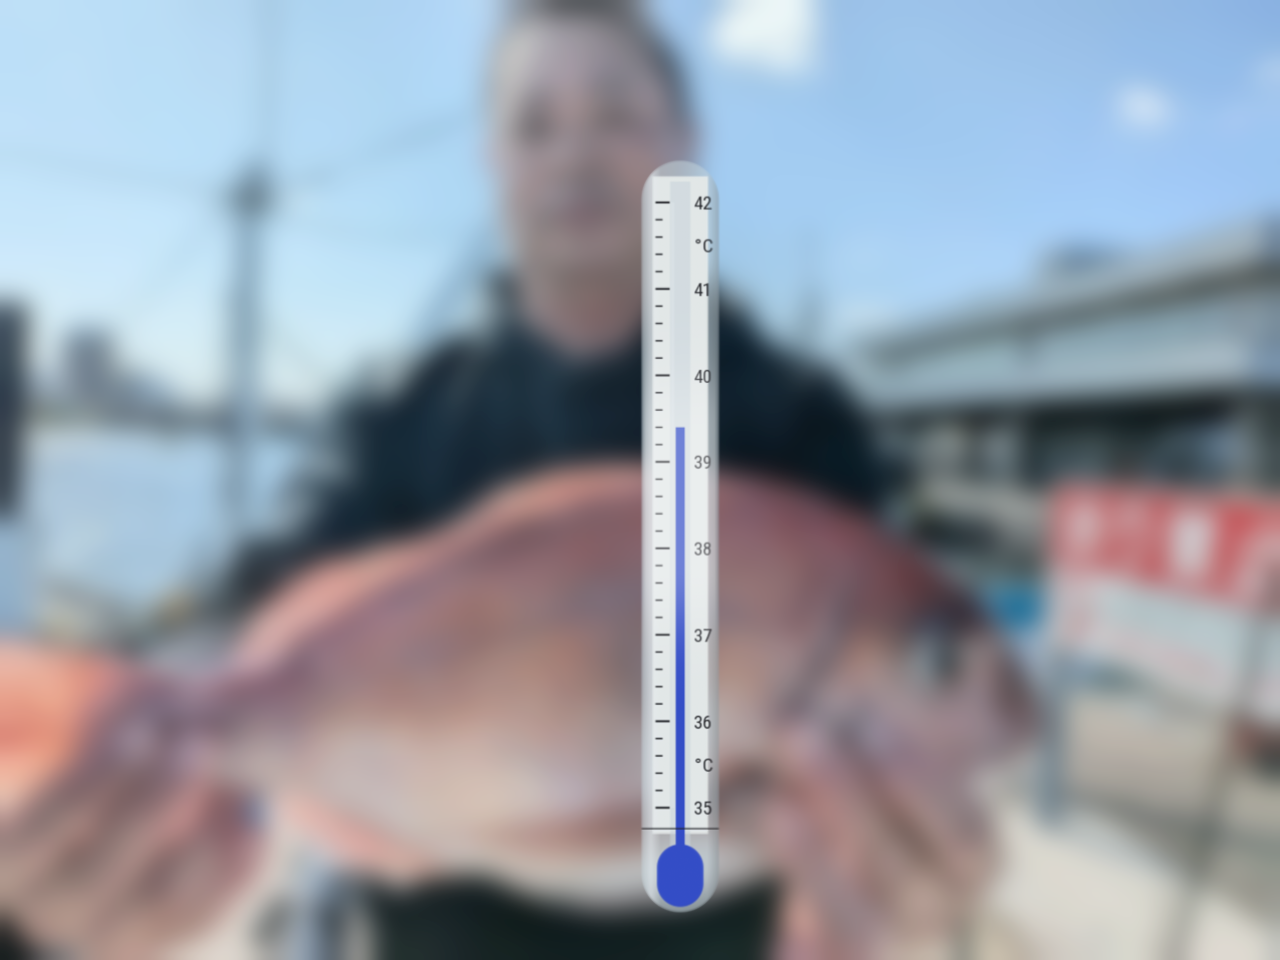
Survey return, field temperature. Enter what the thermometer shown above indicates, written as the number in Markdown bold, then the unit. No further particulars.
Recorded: **39.4** °C
